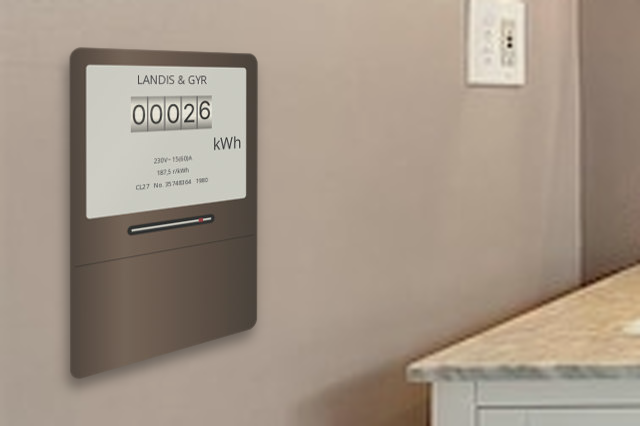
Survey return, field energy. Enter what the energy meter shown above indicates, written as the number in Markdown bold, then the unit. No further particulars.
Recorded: **26** kWh
